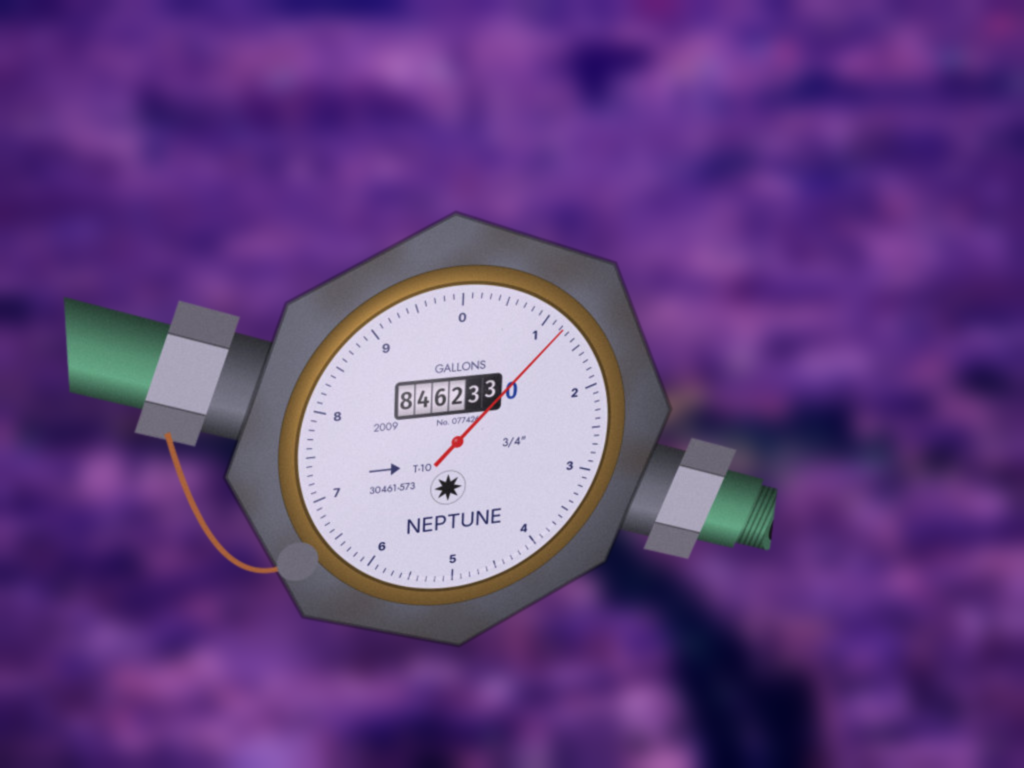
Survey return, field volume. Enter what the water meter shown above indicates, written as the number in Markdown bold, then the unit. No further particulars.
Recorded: **8462331.2** gal
